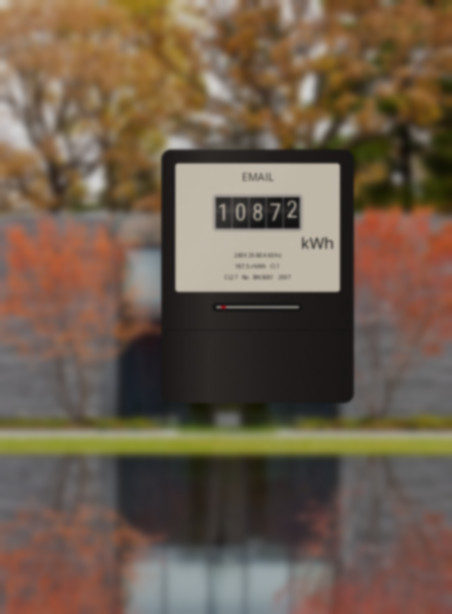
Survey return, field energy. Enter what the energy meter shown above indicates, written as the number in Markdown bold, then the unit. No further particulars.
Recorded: **10872** kWh
